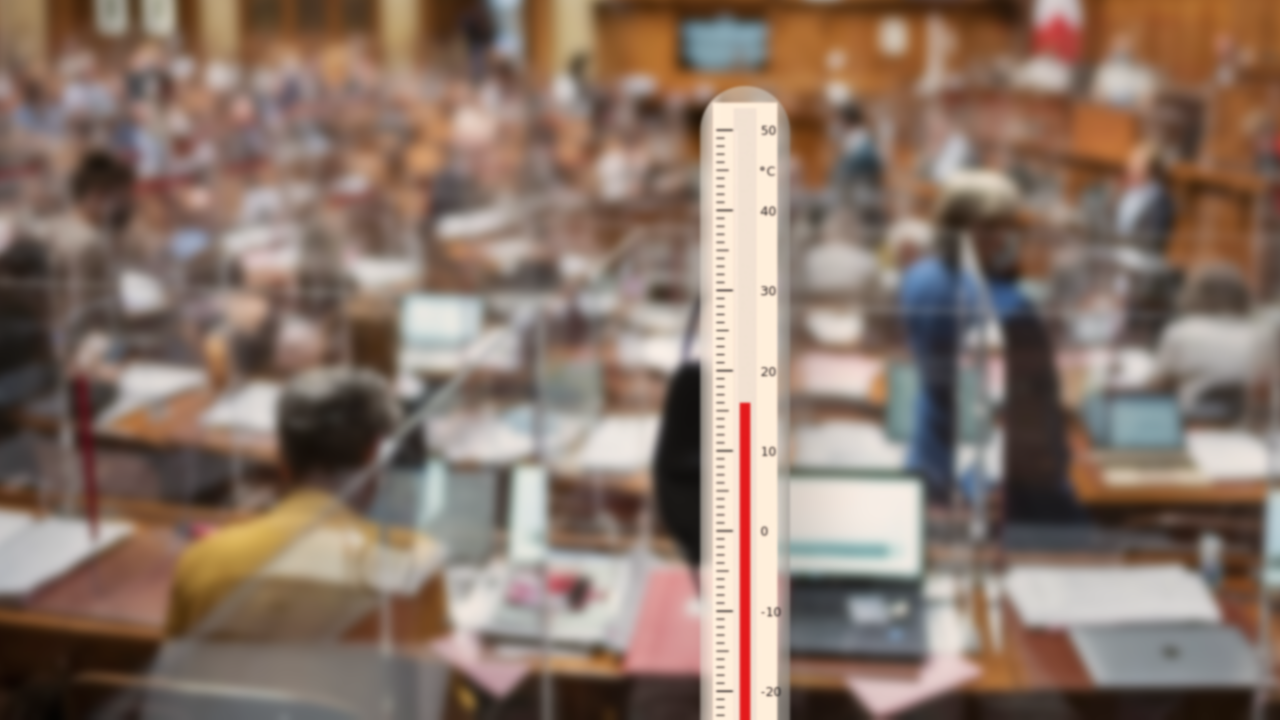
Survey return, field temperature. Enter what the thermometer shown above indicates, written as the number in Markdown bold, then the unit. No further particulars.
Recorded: **16** °C
